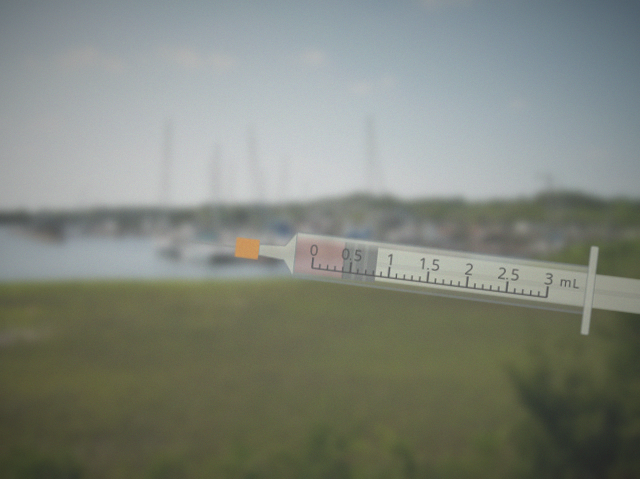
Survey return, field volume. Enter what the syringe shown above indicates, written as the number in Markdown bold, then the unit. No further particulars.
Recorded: **0.4** mL
